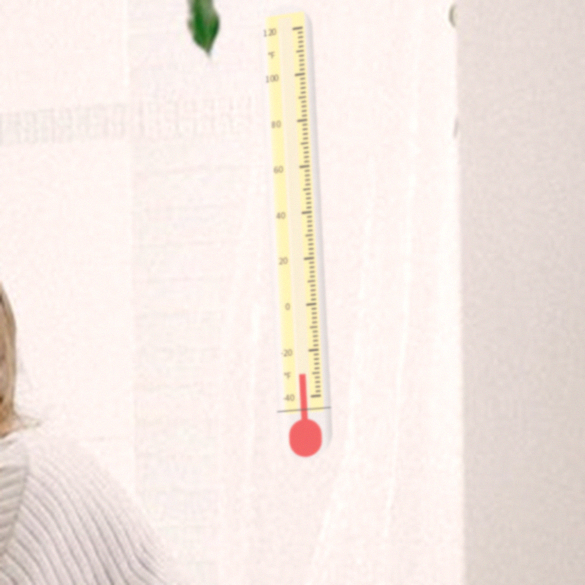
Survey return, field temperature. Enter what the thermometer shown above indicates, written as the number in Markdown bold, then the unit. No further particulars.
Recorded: **-30** °F
